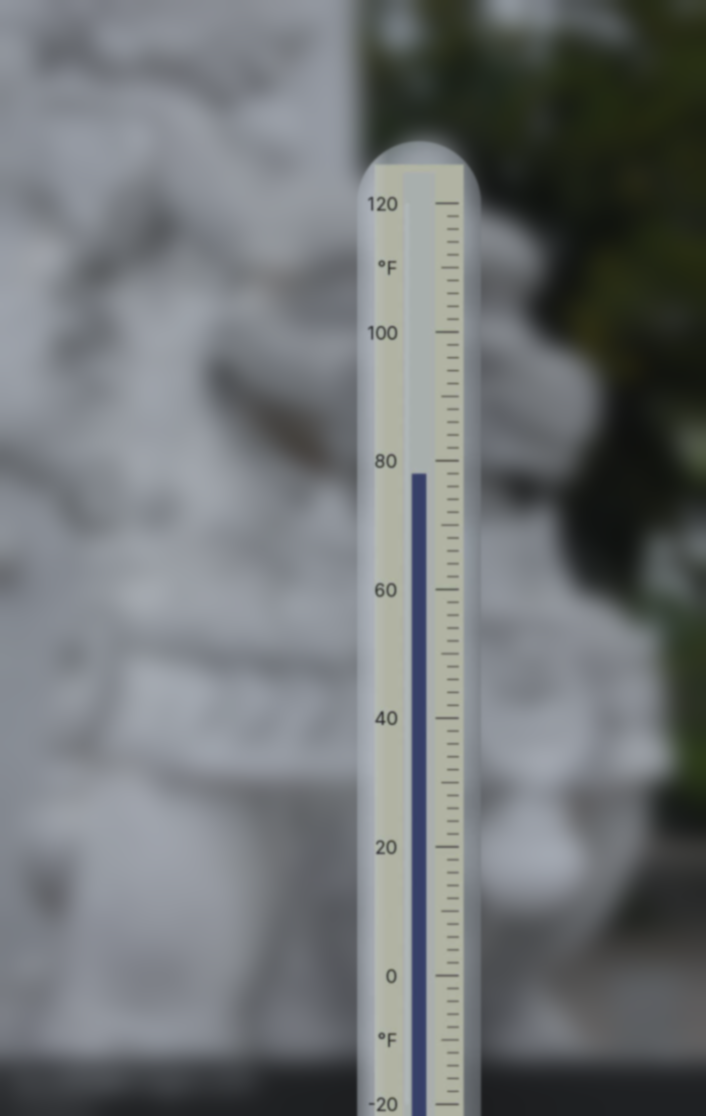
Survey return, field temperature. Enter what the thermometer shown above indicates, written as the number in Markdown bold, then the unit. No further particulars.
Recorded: **78** °F
